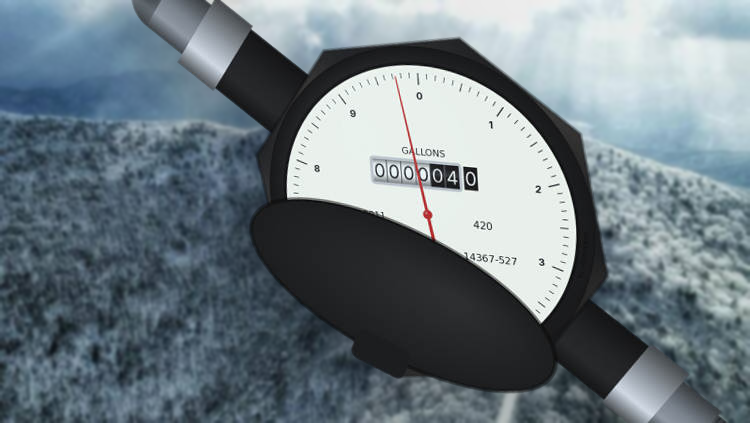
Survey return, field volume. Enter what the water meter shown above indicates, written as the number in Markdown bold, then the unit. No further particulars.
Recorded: **39.7** gal
